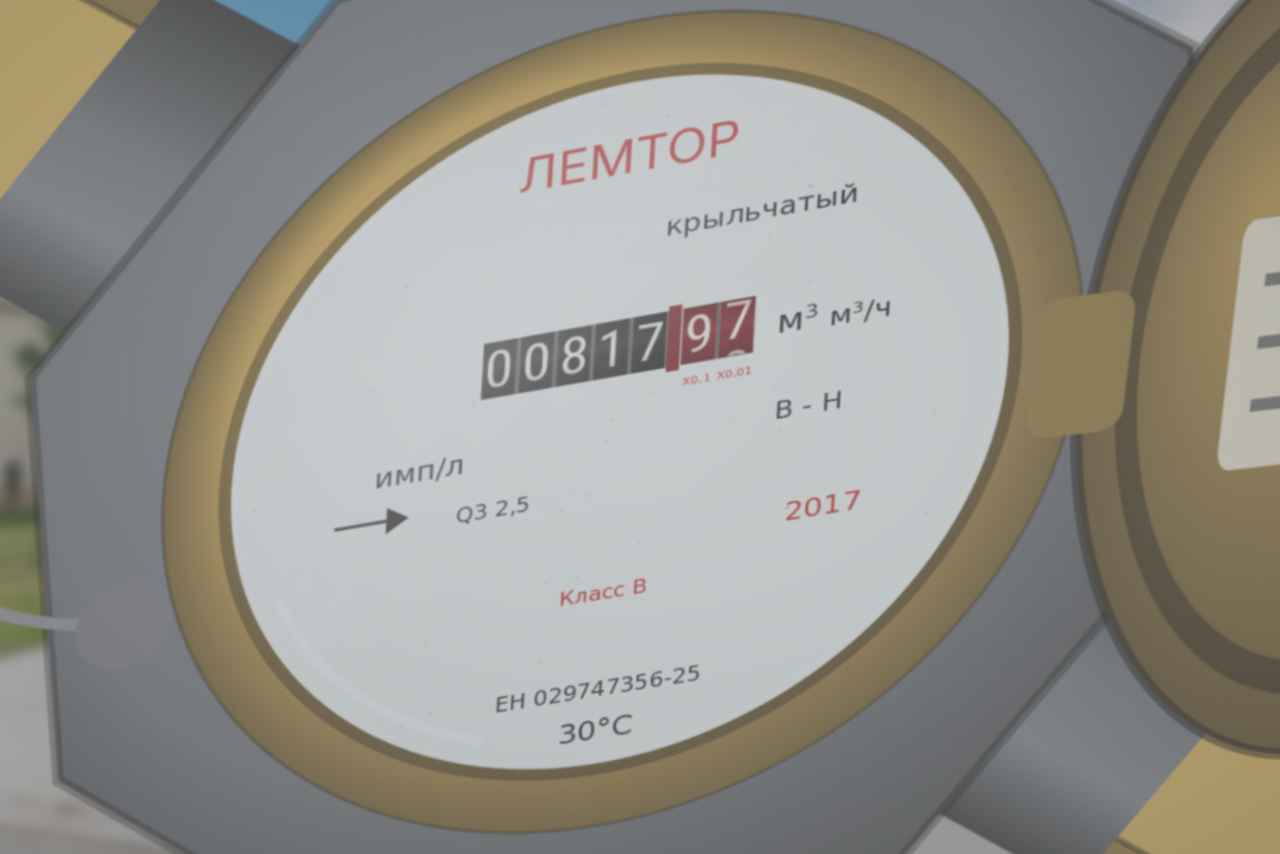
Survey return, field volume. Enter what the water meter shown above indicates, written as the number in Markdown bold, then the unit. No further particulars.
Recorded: **817.97** m³
